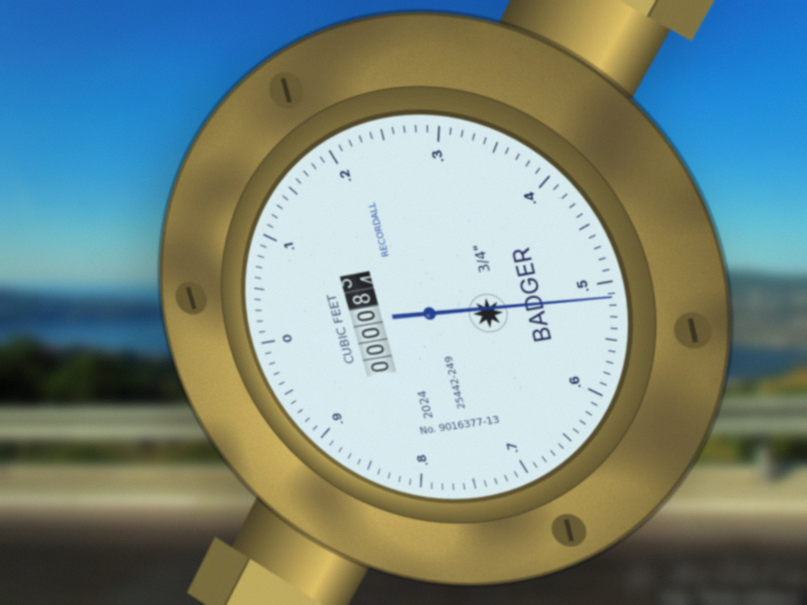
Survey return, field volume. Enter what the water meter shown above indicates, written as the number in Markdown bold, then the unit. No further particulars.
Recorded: **83.51** ft³
